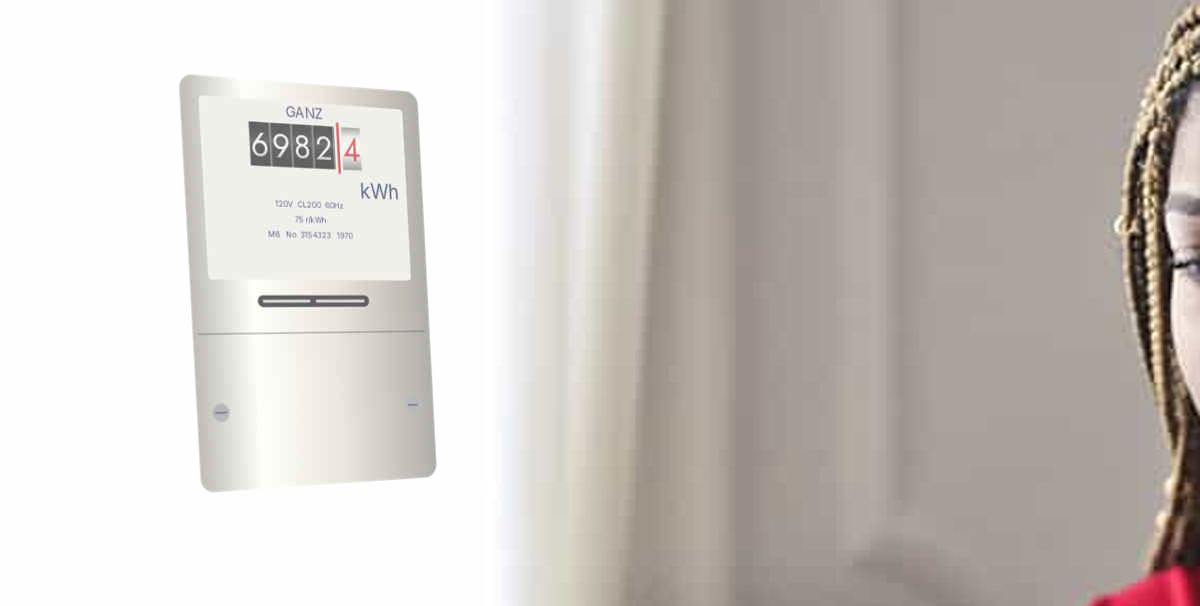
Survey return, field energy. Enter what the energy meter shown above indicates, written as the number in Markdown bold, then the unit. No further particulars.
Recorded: **6982.4** kWh
